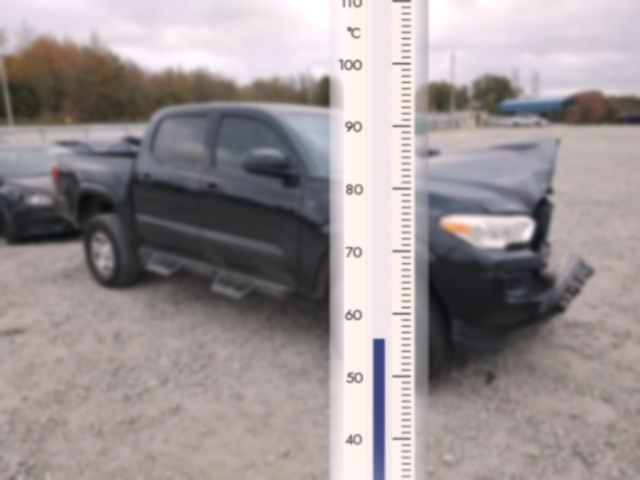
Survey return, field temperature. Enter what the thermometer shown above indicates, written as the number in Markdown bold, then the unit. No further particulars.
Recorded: **56** °C
